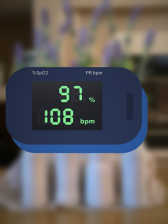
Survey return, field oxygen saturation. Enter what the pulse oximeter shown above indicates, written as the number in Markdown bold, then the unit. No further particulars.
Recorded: **97** %
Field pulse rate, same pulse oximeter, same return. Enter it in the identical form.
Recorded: **108** bpm
